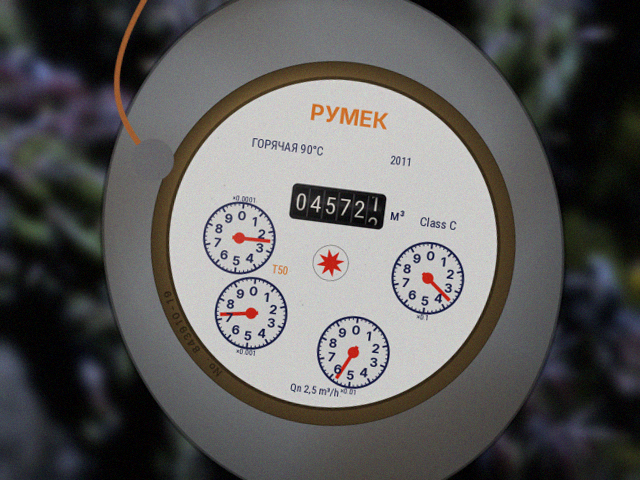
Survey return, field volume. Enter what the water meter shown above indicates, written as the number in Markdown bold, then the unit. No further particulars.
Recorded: **45721.3572** m³
